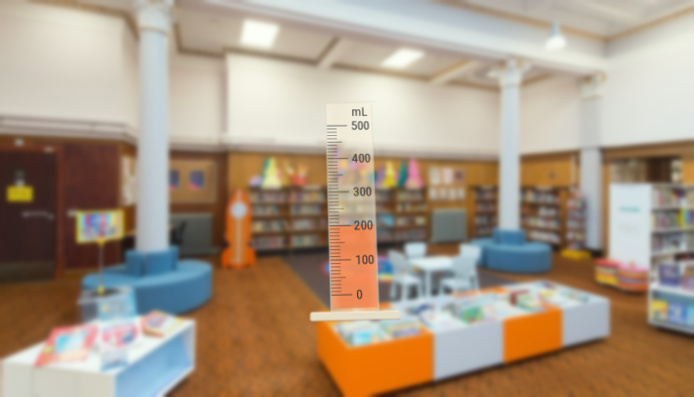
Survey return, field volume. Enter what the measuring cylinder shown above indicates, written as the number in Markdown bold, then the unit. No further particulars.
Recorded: **200** mL
